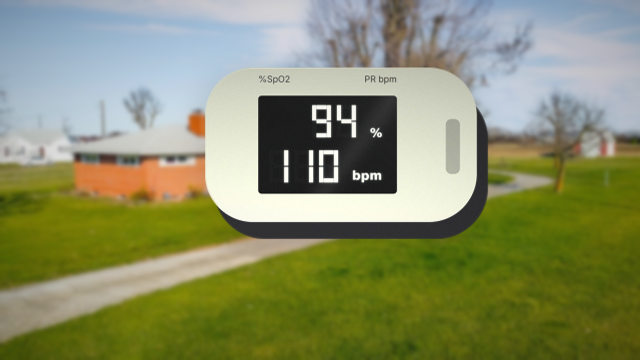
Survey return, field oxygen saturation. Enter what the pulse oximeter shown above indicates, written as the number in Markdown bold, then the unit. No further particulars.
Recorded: **94** %
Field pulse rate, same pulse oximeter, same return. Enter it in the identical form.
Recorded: **110** bpm
